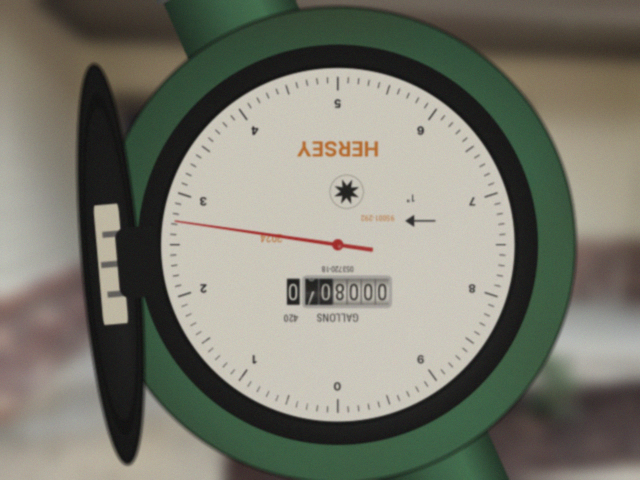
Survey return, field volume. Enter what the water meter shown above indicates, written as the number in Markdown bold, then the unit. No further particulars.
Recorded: **8072.7** gal
